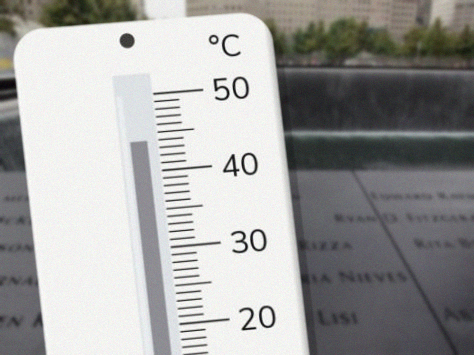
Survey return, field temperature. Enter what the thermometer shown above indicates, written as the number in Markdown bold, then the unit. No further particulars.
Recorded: **44** °C
